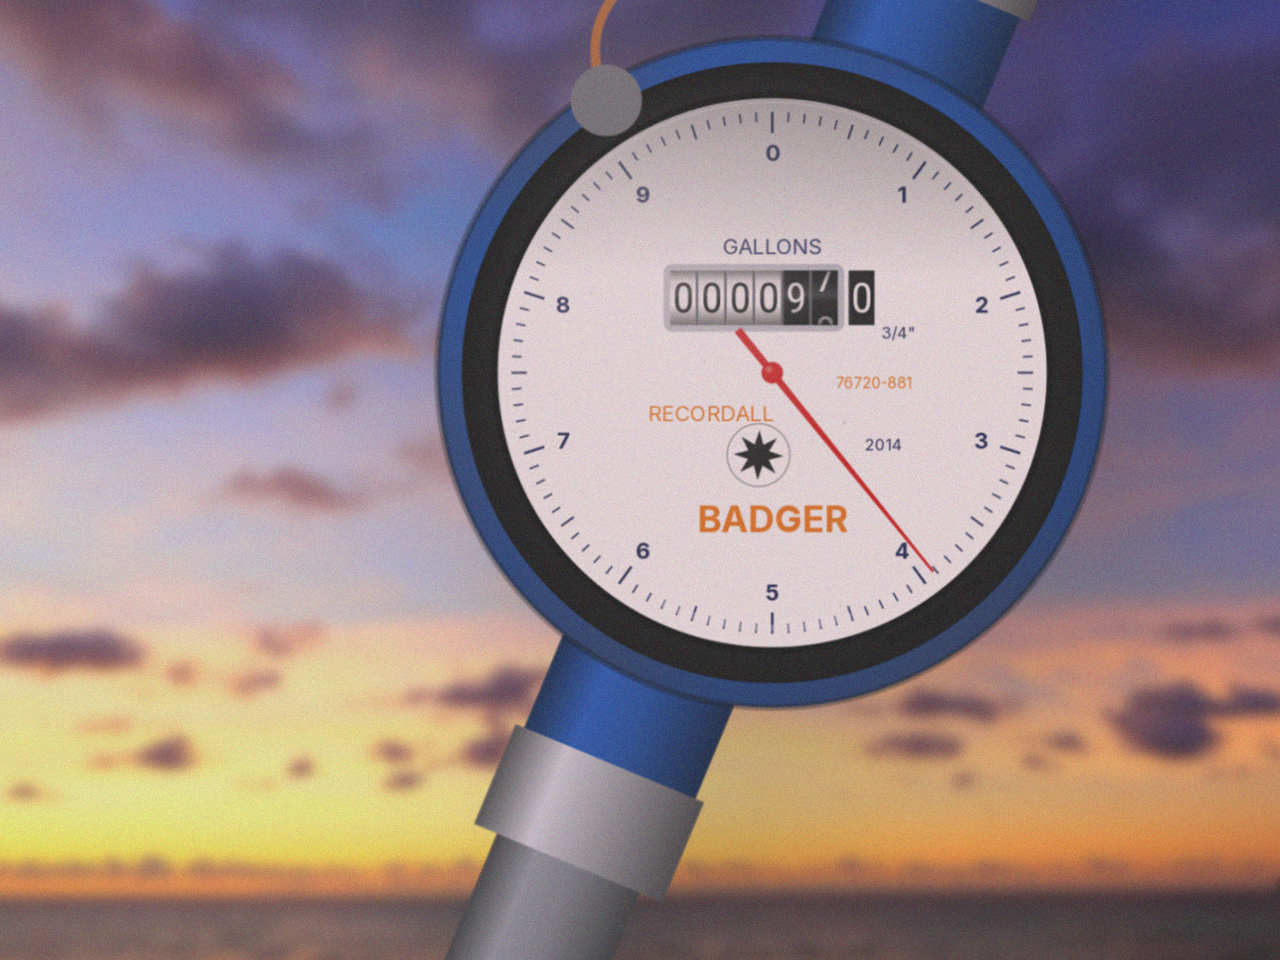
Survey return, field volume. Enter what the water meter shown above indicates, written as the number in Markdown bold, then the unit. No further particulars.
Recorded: **973.9** gal
